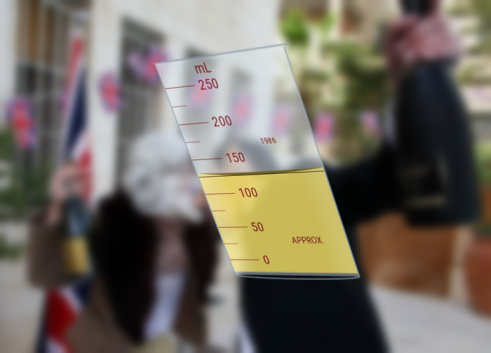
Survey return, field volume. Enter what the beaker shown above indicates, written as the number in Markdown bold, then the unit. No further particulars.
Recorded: **125** mL
